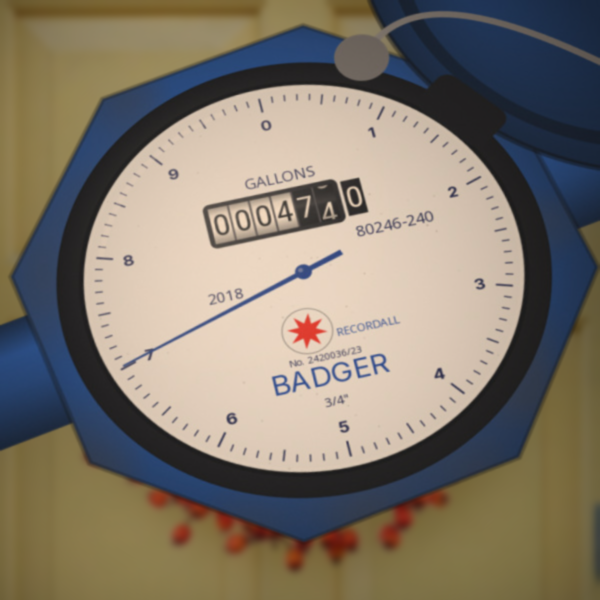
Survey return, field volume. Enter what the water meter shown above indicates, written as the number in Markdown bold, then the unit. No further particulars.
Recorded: **4737.0** gal
